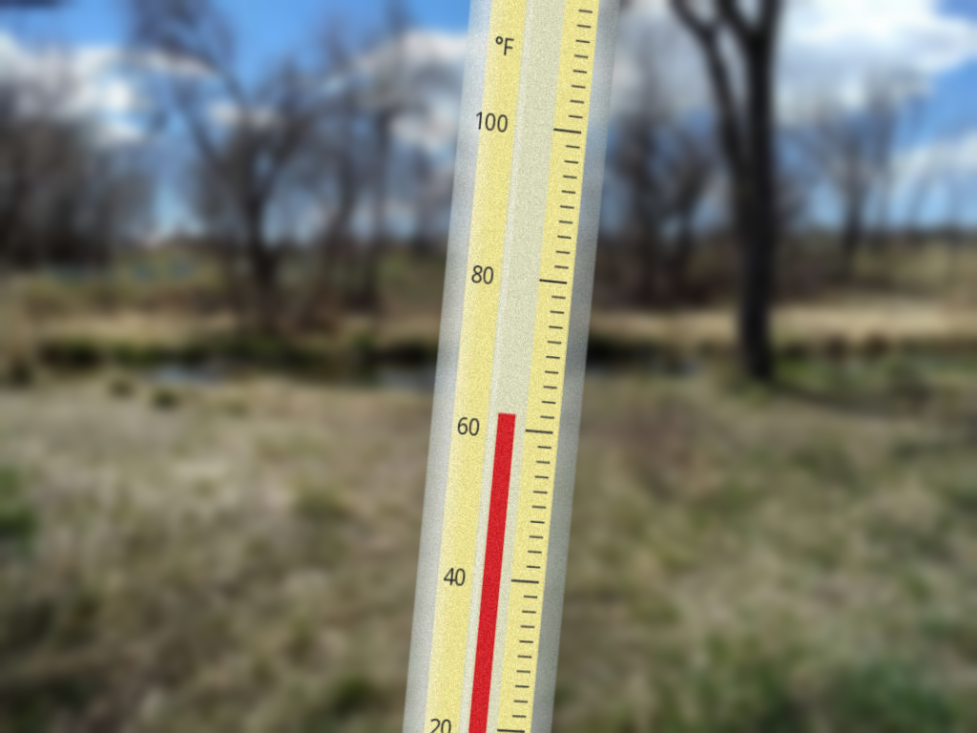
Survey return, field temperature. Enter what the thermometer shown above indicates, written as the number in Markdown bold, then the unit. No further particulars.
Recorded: **62** °F
